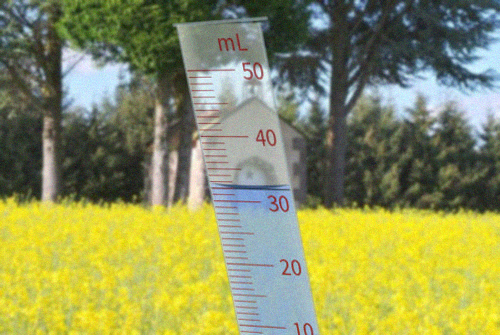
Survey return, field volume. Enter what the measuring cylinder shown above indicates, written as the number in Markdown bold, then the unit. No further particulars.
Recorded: **32** mL
